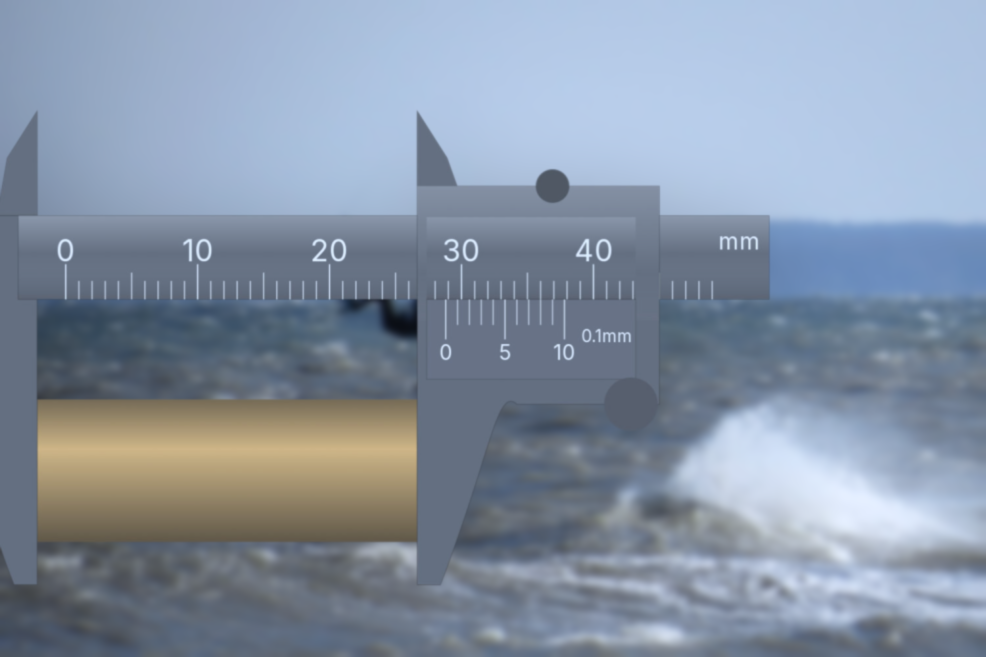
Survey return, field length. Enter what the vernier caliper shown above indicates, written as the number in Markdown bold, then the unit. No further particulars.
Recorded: **28.8** mm
